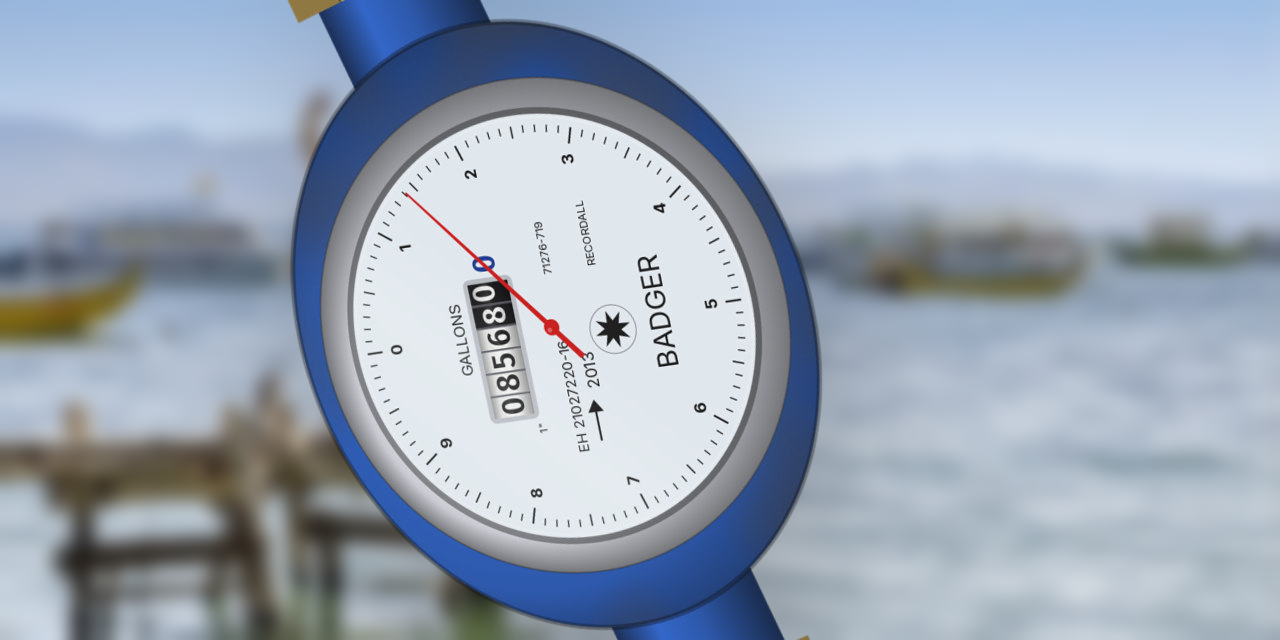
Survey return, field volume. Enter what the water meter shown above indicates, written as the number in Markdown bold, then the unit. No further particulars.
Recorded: **856801.4** gal
